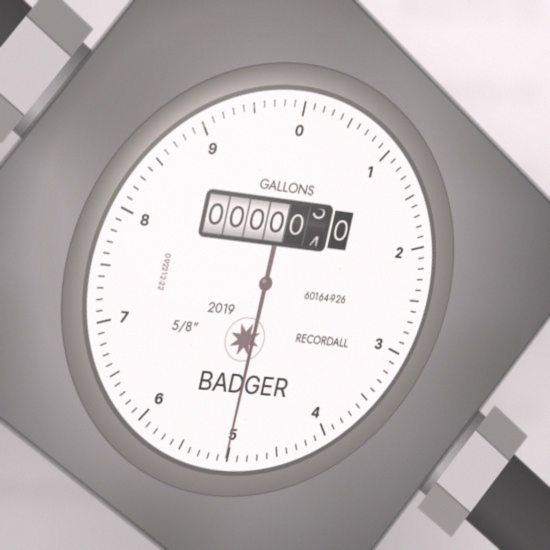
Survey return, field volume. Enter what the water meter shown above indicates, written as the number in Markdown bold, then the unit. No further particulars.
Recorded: **35.0** gal
